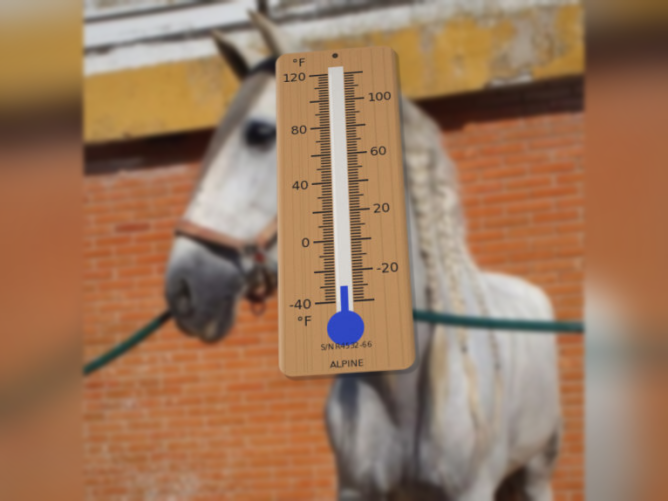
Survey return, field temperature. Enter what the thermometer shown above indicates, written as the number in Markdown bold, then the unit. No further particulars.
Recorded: **-30** °F
